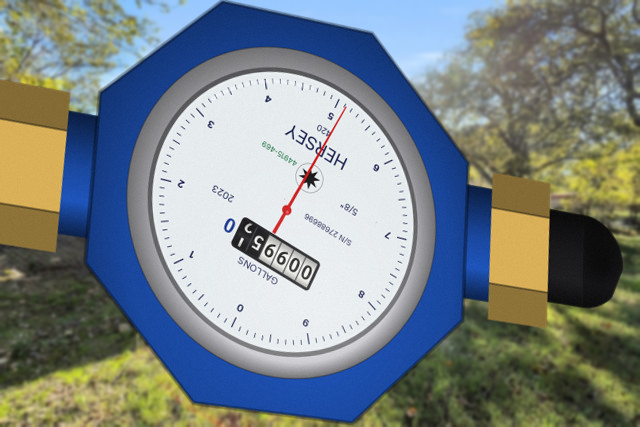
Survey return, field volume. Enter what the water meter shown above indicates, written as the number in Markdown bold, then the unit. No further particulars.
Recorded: **99515.1** gal
